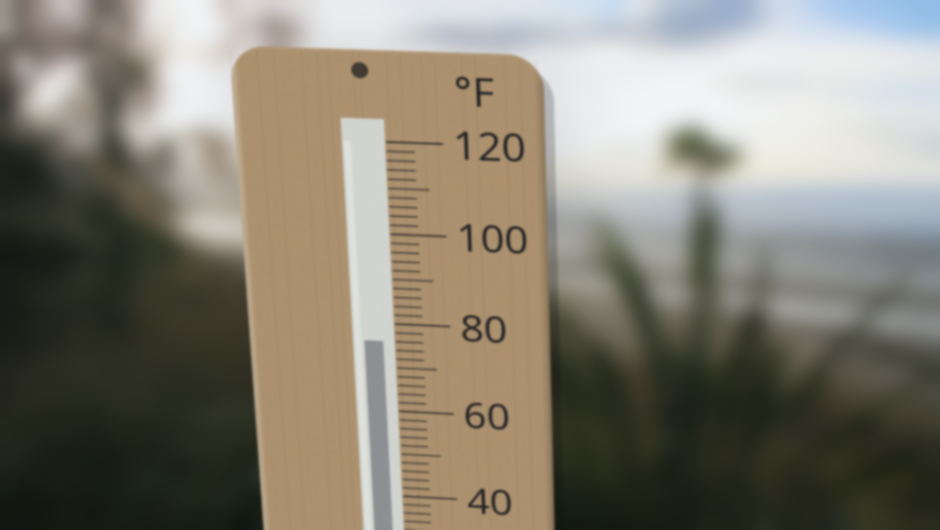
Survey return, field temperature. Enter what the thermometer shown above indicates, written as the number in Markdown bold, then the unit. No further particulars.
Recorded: **76** °F
